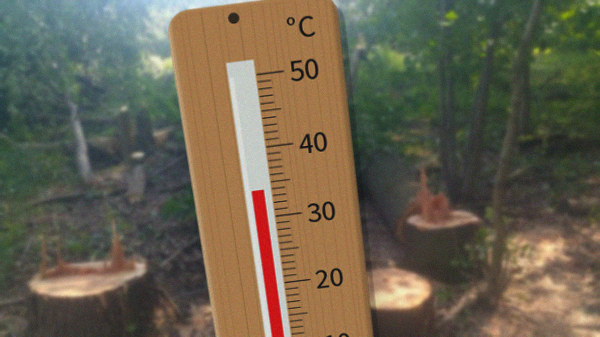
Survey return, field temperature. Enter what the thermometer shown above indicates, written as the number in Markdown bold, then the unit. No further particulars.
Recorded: **34** °C
